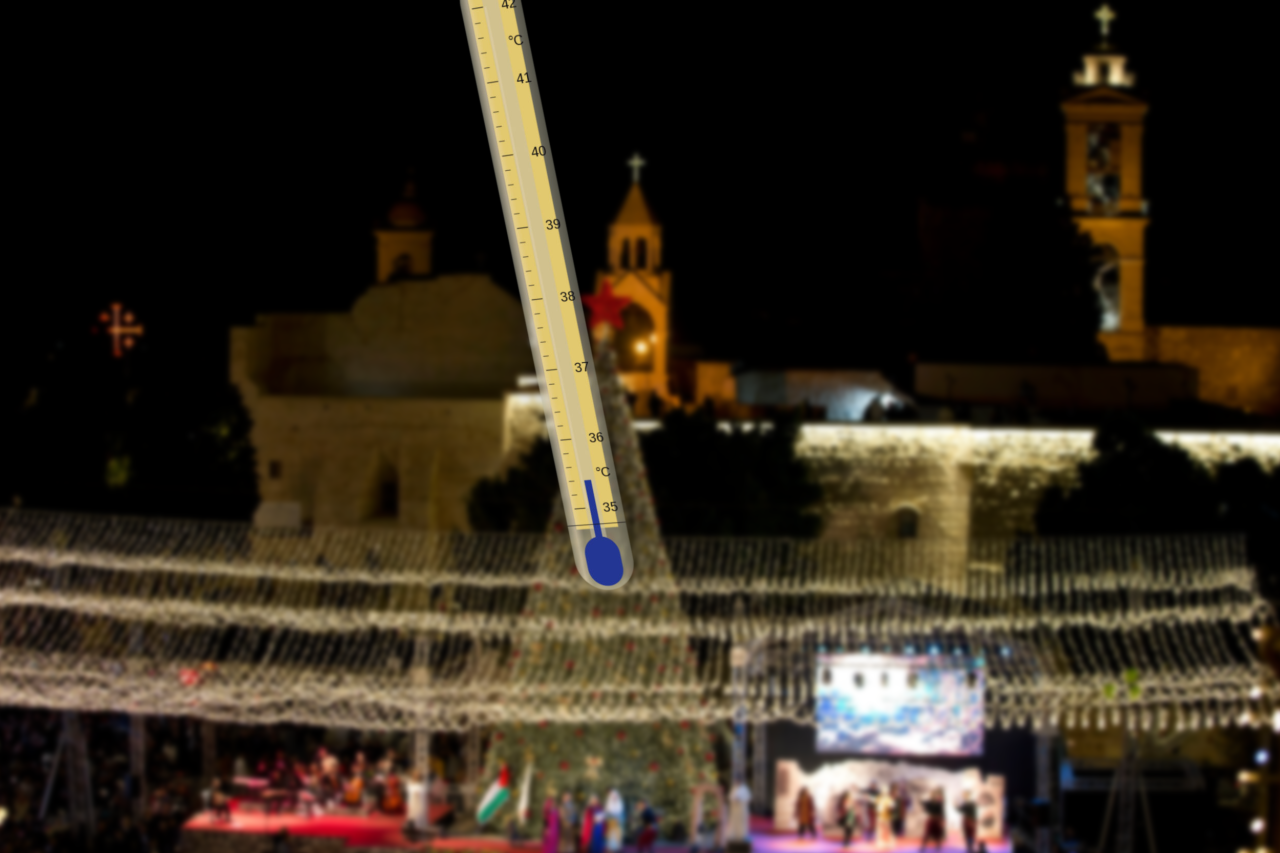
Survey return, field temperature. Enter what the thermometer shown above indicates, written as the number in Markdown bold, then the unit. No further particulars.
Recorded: **35.4** °C
